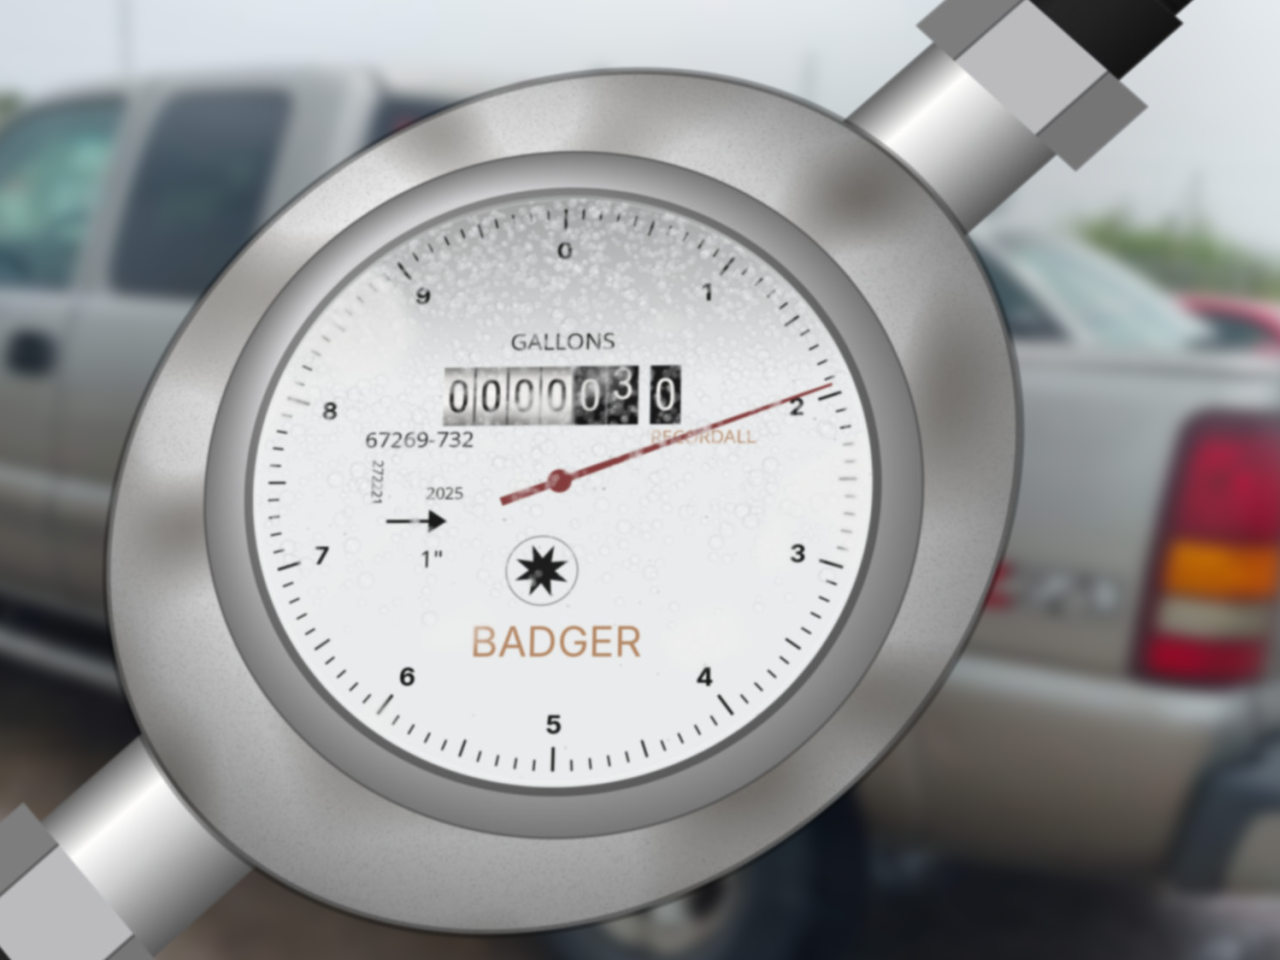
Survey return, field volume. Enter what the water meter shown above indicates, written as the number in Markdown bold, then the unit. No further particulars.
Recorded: **31.9** gal
